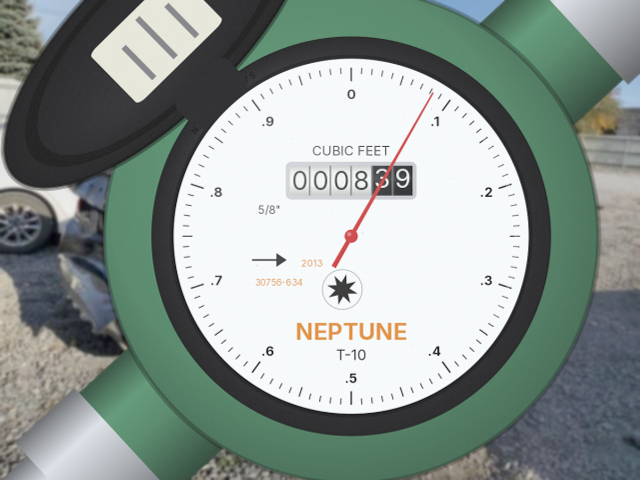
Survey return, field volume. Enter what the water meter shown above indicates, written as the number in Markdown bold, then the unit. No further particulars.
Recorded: **839.08** ft³
